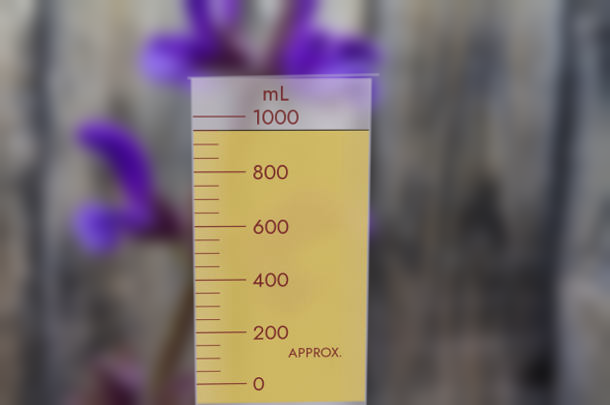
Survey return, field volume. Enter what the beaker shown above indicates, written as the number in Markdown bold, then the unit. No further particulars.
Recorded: **950** mL
